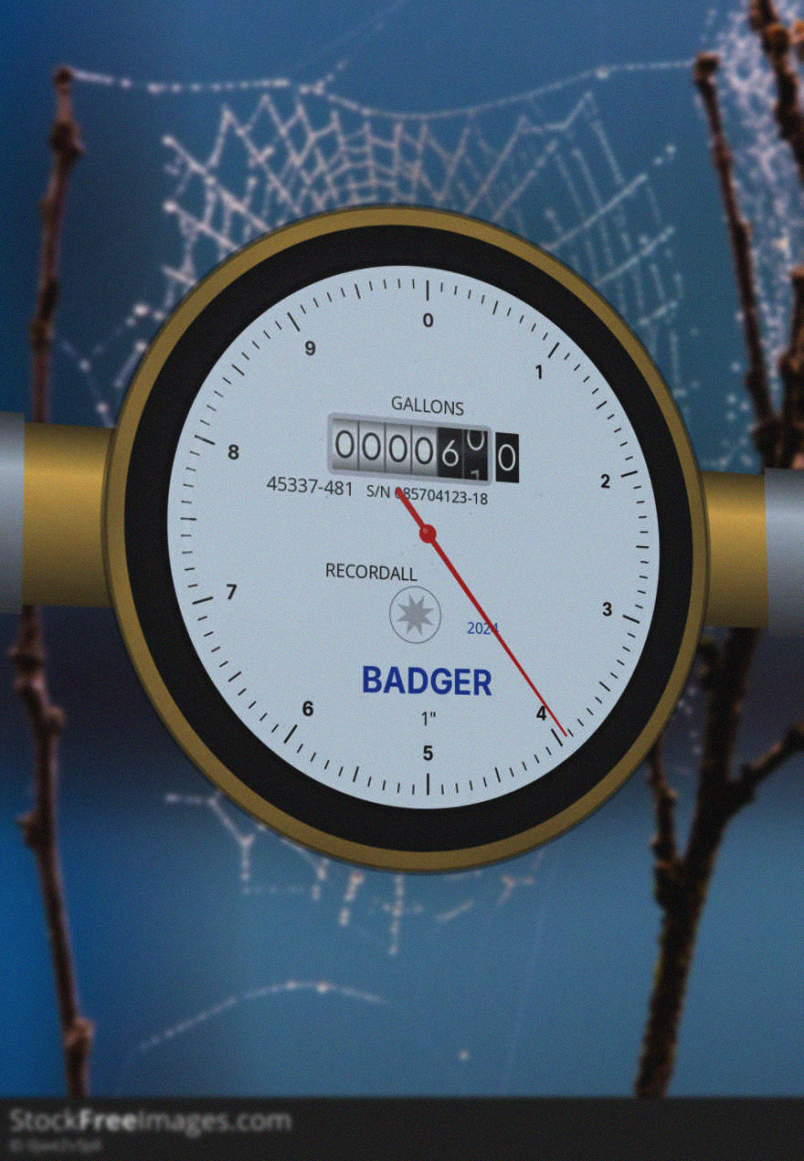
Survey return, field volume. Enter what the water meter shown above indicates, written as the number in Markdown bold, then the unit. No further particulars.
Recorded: **603.9** gal
